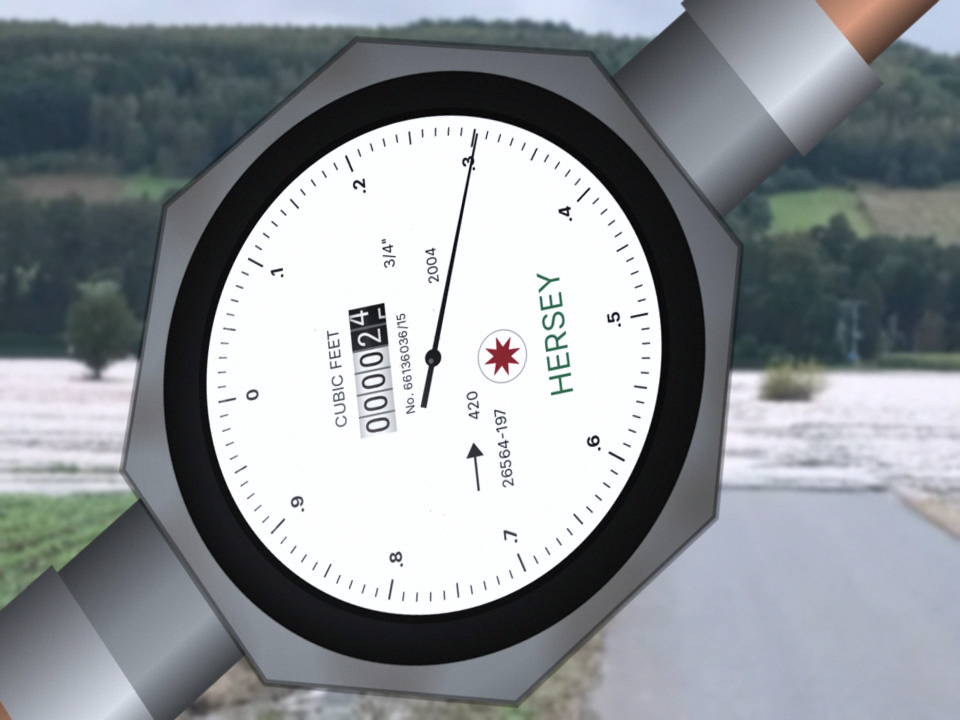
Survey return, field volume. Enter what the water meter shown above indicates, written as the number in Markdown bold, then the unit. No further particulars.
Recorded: **24.30** ft³
